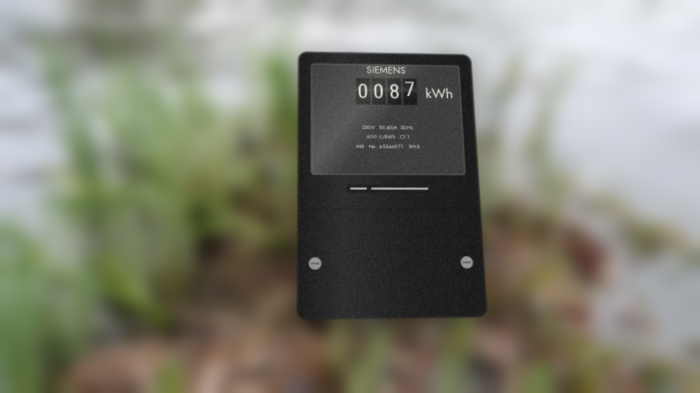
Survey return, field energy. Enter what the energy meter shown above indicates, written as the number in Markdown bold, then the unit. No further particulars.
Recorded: **87** kWh
